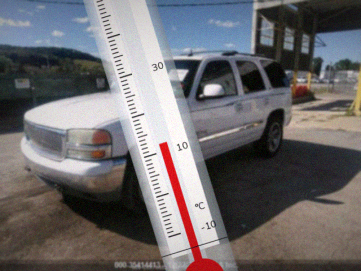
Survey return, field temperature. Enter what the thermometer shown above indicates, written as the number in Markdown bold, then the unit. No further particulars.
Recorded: **12** °C
